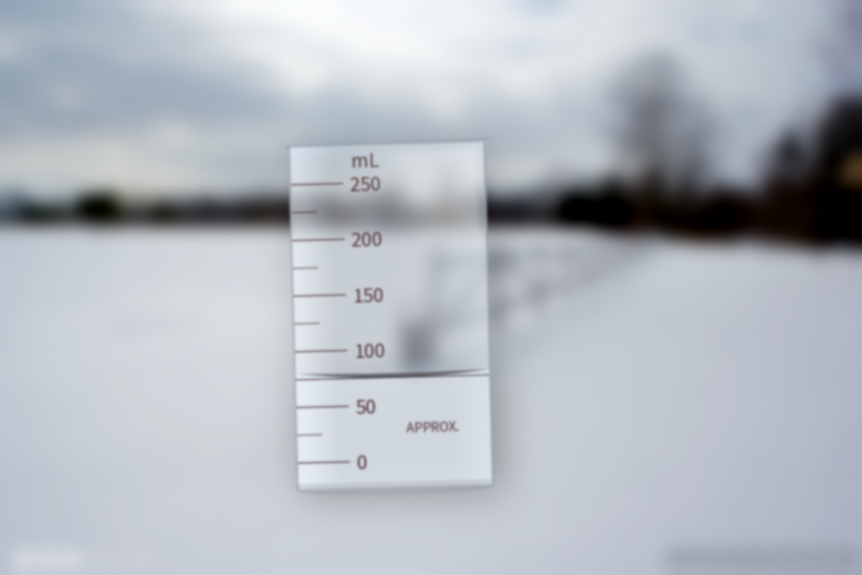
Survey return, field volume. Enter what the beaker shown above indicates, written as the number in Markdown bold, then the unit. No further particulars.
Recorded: **75** mL
